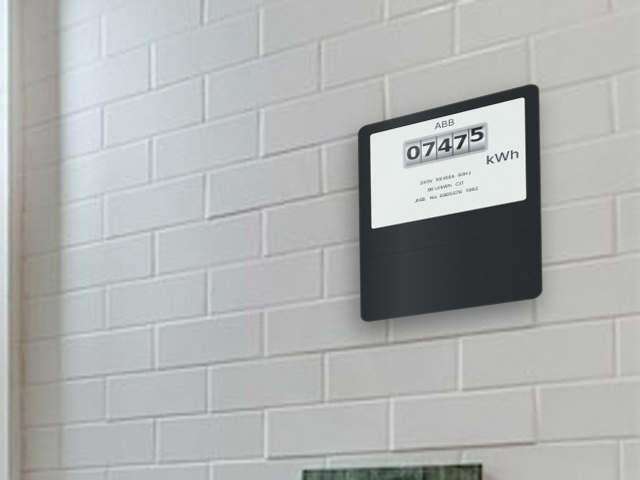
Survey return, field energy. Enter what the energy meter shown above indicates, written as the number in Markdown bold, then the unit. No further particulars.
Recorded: **7475** kWh
